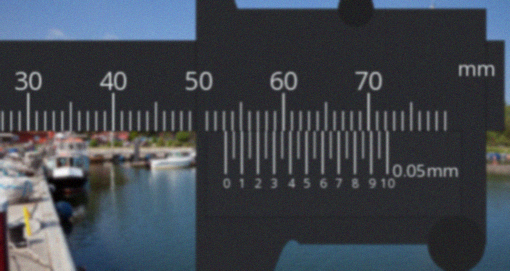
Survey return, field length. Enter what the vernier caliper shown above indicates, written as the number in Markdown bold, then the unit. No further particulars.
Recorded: **53.2** mm
